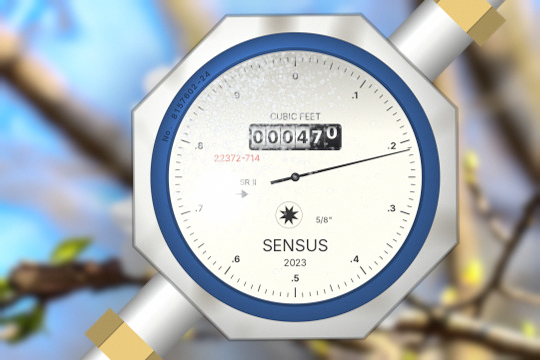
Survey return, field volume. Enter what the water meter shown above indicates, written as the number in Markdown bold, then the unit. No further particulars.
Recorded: **470.21** ft³
